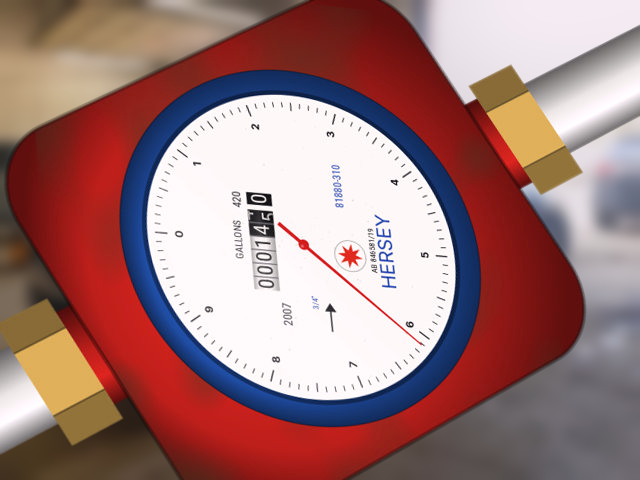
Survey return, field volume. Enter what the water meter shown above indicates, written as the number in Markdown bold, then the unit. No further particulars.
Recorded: **1446.1** gal
